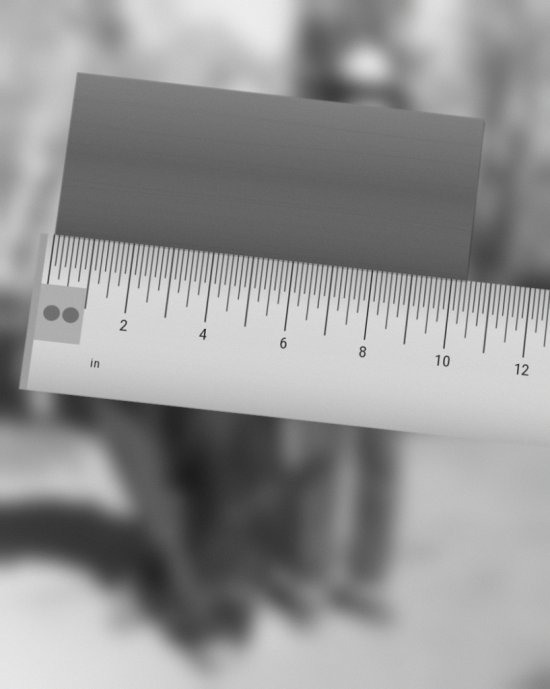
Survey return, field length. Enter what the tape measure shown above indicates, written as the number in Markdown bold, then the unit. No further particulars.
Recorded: **10.375** in
